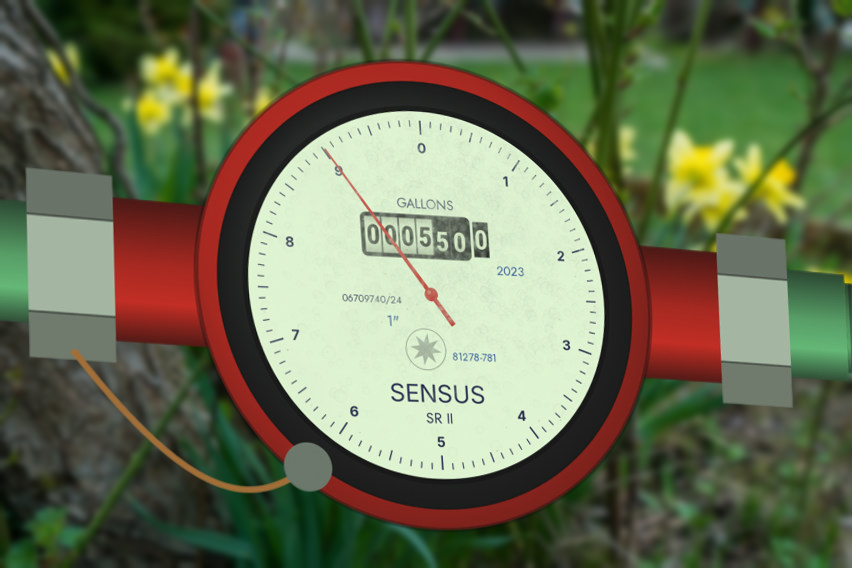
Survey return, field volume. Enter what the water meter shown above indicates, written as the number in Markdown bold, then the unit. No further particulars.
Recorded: **5499.0** gal
